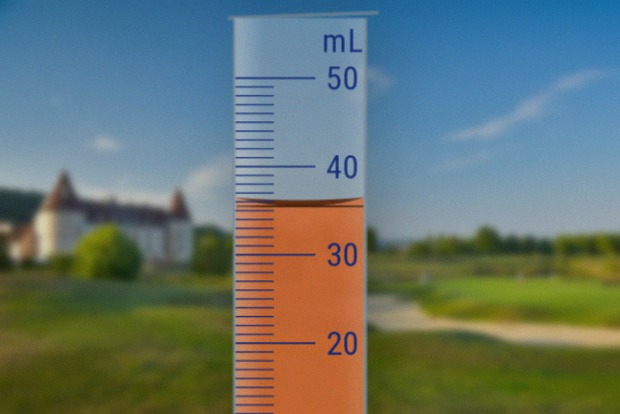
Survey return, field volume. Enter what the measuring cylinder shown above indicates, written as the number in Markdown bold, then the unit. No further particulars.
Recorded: **35.5** mL
